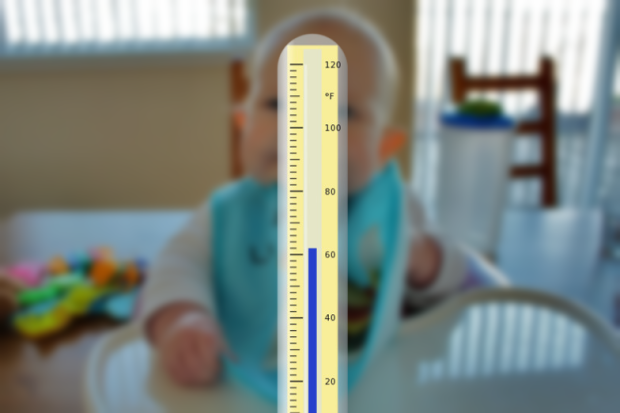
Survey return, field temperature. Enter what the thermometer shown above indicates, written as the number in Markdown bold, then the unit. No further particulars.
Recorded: **62** °F
